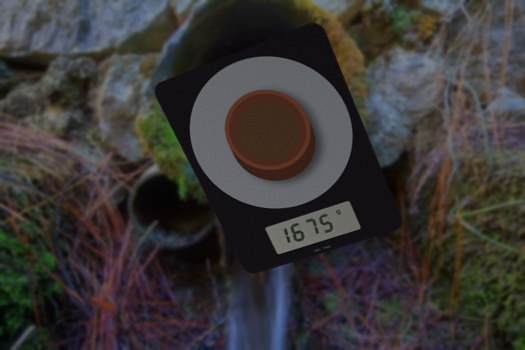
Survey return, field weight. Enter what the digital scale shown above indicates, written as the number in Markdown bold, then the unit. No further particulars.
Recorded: **1675** g
